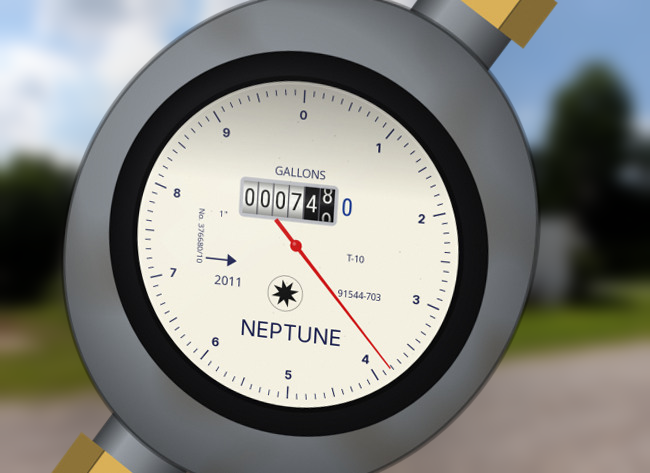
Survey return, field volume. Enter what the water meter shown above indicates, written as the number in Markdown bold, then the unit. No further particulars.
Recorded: **7483.8** gal
